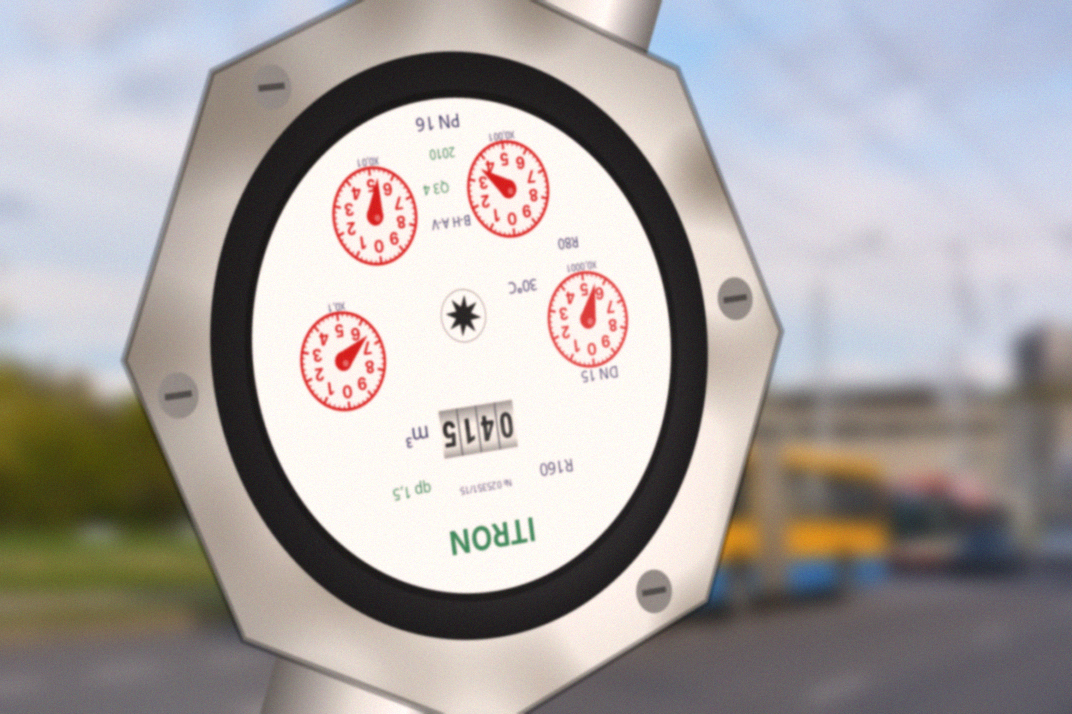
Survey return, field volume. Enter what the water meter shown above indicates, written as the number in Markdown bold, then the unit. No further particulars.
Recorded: **415.6535** m³
